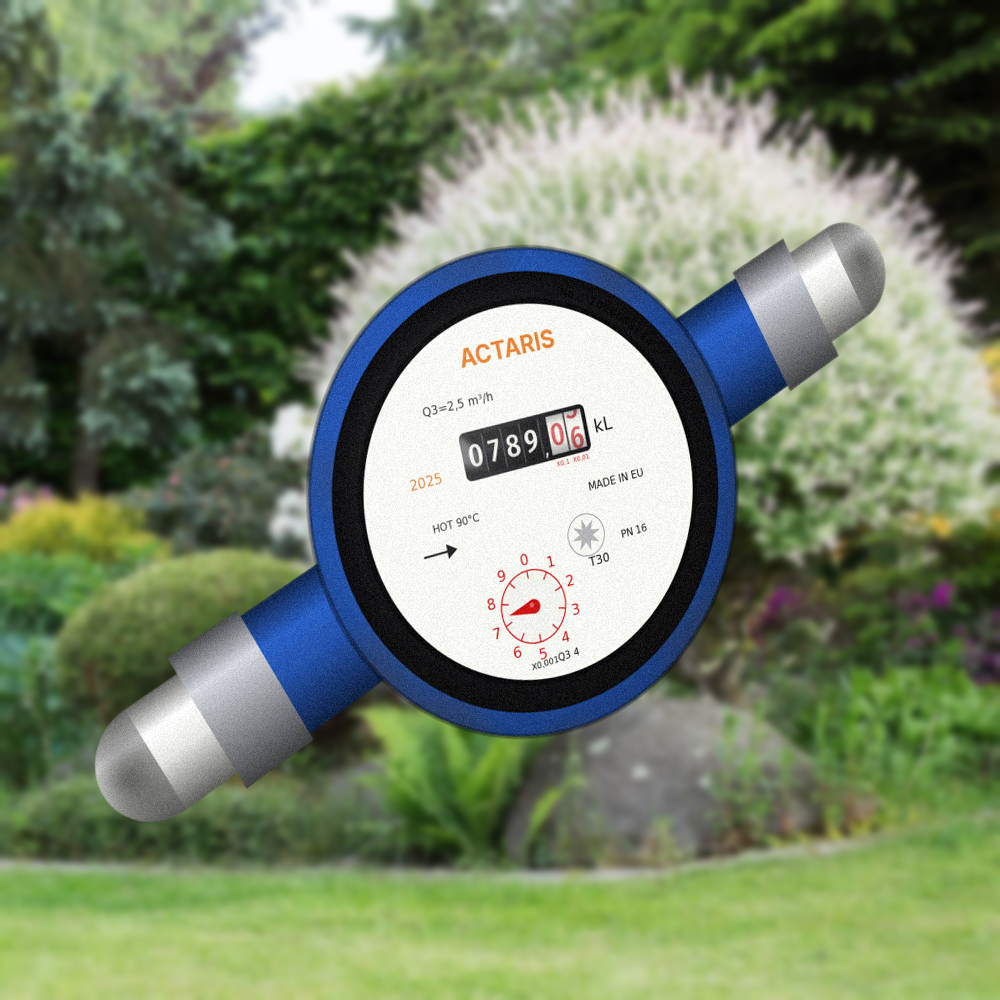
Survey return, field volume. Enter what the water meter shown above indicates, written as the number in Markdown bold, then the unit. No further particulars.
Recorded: **789.057** kL
